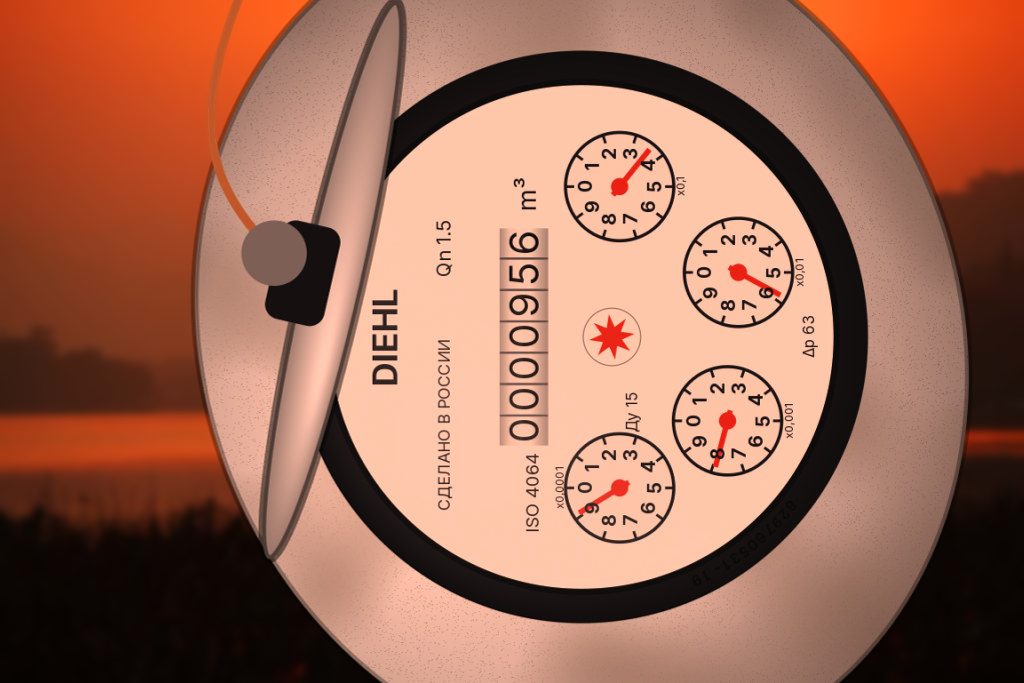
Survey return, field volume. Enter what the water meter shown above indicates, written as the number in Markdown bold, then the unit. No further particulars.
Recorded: **956.3579** m³
